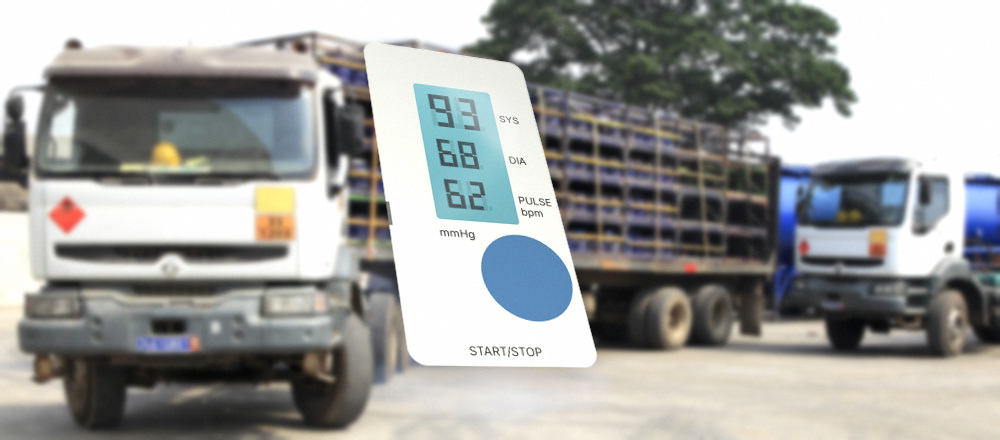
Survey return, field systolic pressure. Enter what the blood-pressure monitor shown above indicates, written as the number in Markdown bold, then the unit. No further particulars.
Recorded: **93** mmHg
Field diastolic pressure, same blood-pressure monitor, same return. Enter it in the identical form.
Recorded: **68** mmHg
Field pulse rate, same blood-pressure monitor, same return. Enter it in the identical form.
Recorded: **62** bpm
